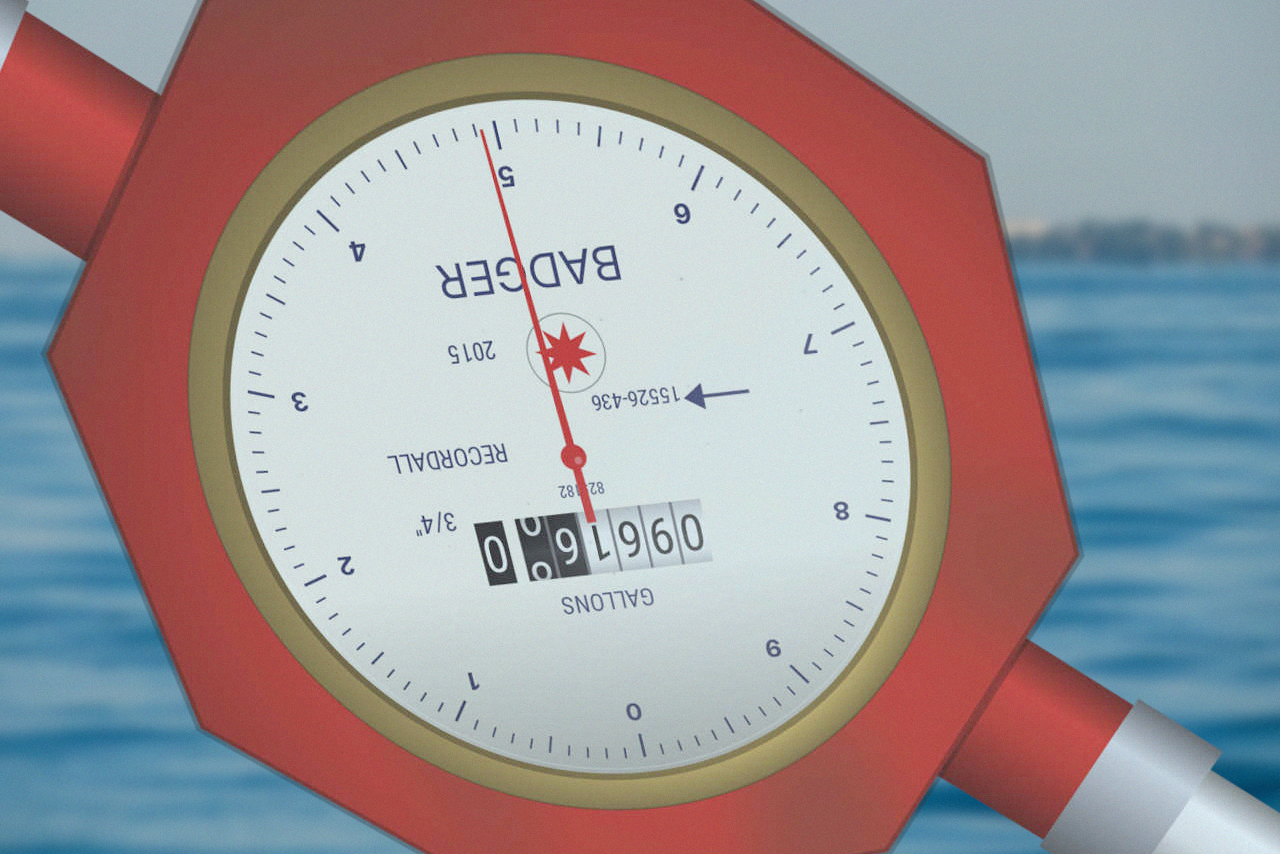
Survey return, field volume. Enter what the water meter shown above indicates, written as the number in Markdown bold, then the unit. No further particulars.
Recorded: **961684.9** gal
